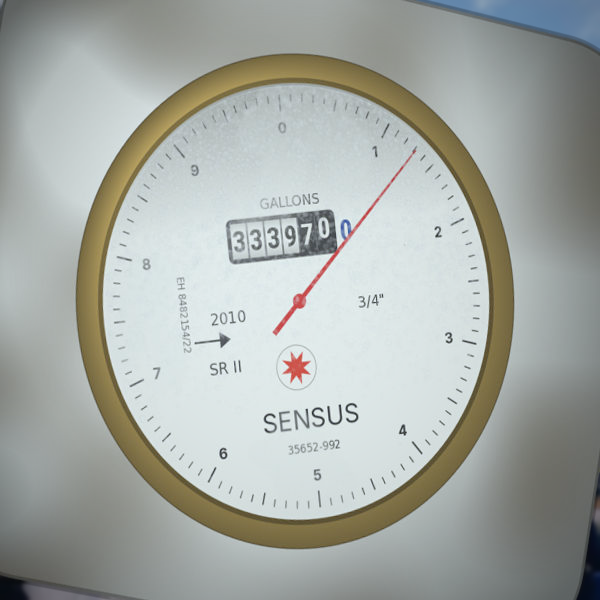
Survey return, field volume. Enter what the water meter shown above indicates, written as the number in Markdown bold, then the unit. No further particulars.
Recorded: **3339701.3** gal
